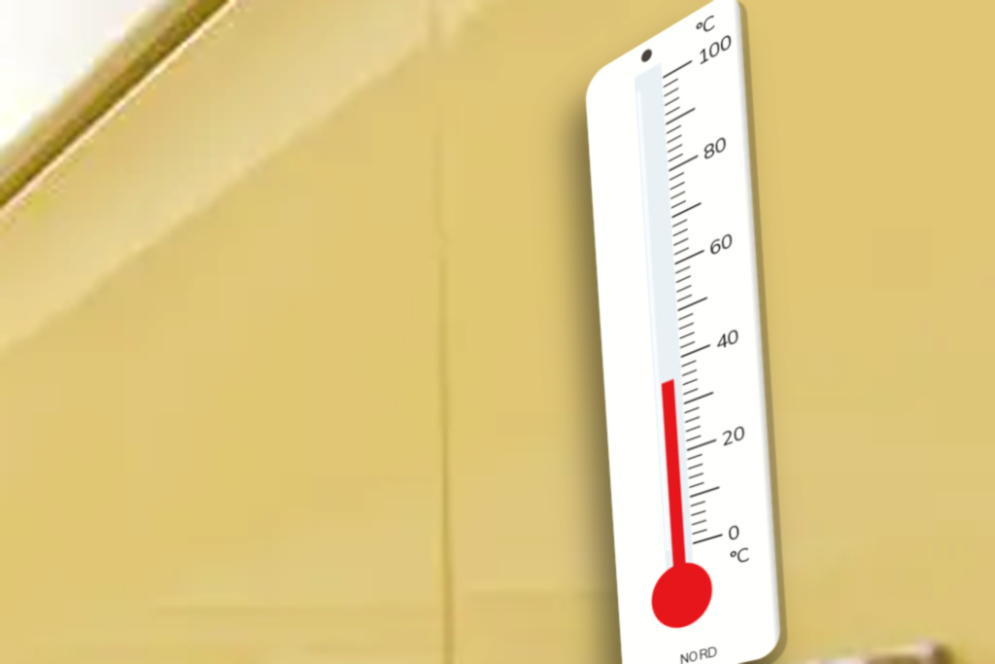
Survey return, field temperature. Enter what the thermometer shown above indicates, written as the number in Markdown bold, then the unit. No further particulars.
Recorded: **36** °C
